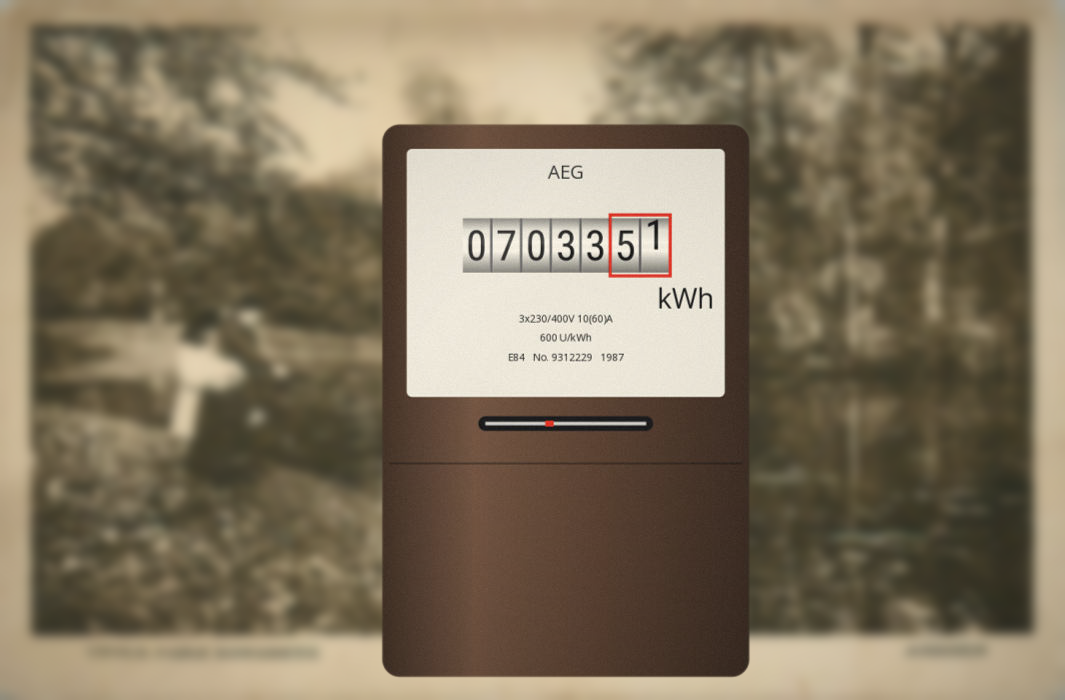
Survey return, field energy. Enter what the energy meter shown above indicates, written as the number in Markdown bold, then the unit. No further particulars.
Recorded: **7033.51** kWh
